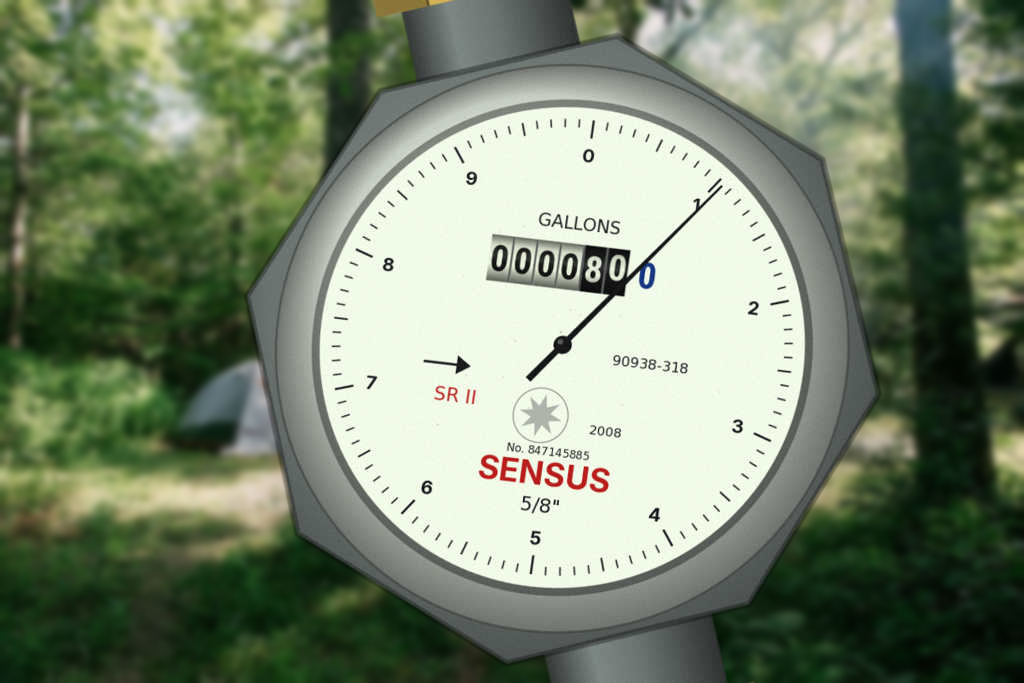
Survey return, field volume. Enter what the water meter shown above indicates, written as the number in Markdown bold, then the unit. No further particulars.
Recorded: **801.0** gal
